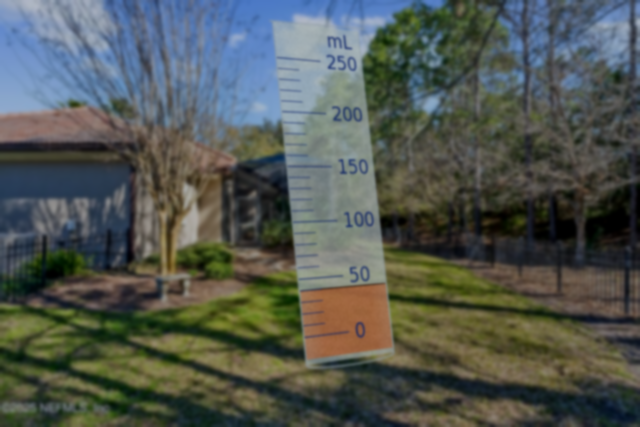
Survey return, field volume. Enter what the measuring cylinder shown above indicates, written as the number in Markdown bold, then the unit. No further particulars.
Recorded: **40** mL
